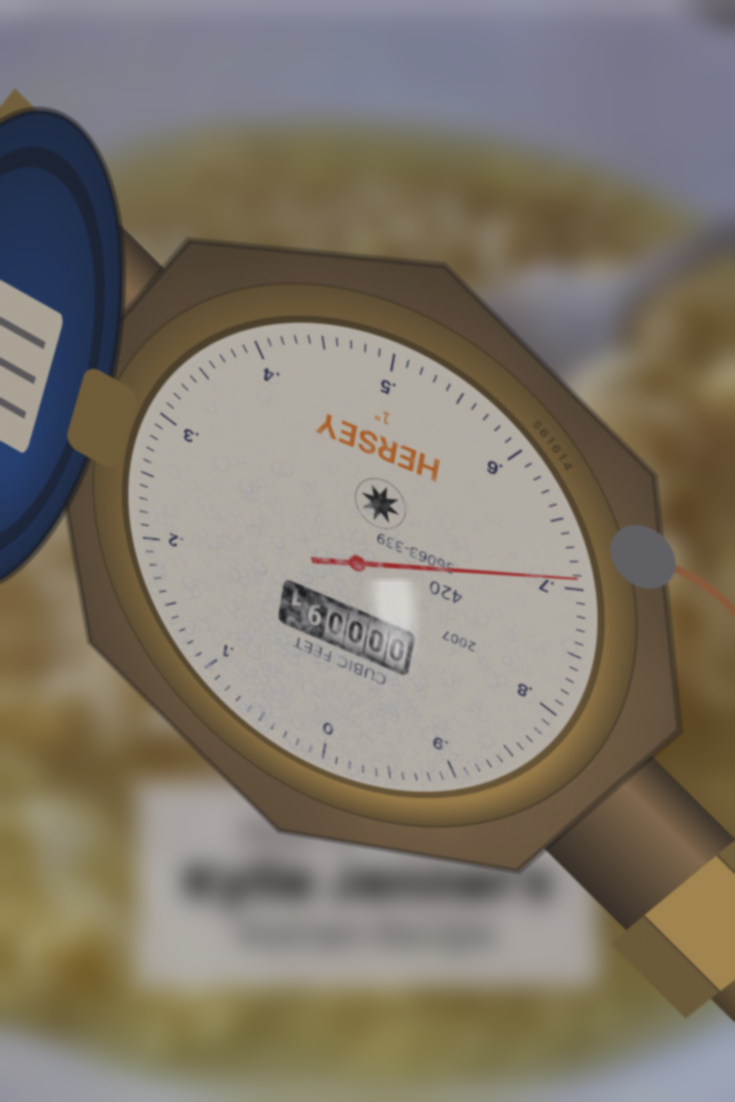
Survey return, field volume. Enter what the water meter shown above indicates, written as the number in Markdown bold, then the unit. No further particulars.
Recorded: **90.69** ft³
